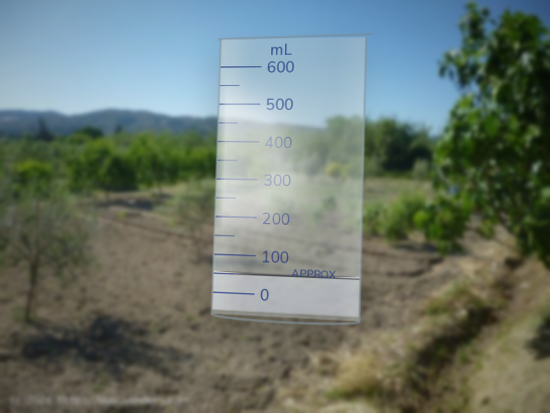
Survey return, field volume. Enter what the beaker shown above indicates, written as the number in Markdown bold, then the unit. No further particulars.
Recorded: **50** mL
